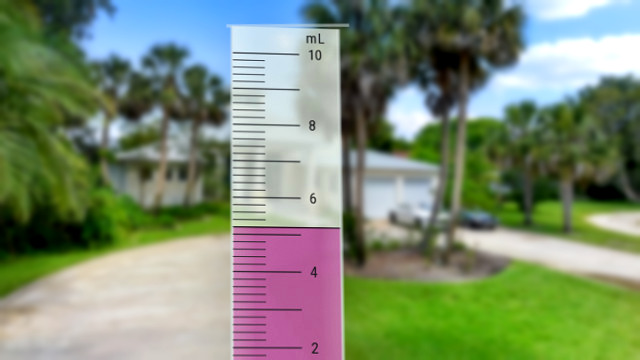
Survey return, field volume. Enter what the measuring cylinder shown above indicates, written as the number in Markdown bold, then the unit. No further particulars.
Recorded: **5.2** mL
